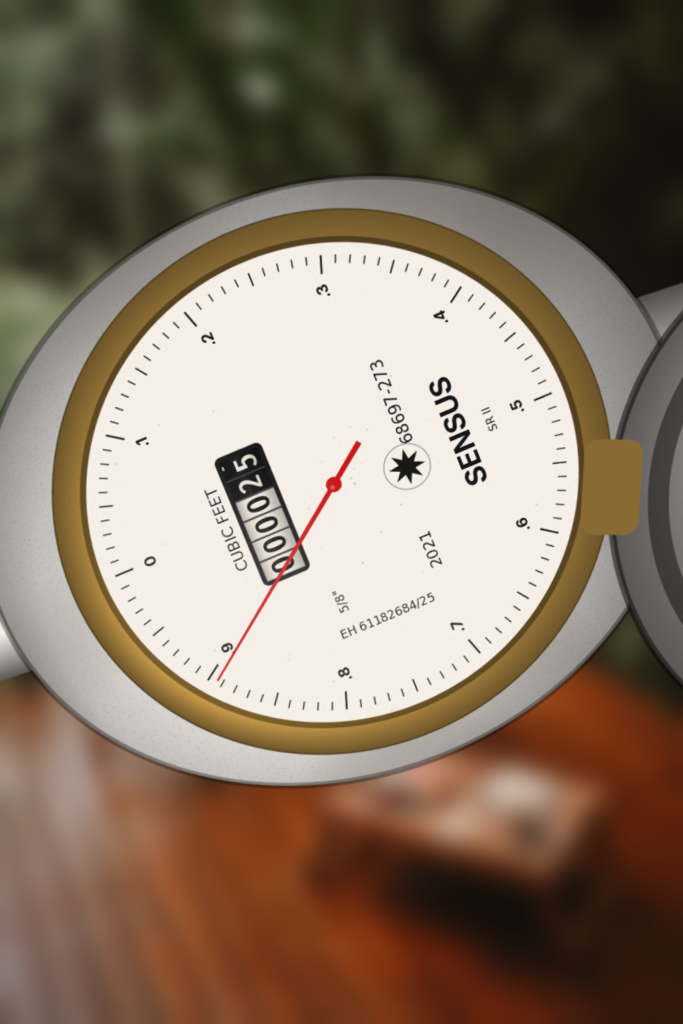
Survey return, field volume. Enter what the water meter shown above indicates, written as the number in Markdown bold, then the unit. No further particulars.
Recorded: **24.89** ft³
